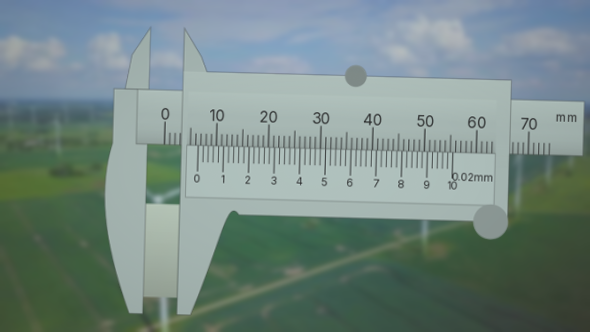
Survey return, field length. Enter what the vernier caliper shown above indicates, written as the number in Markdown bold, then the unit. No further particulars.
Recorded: **6.5** mm
